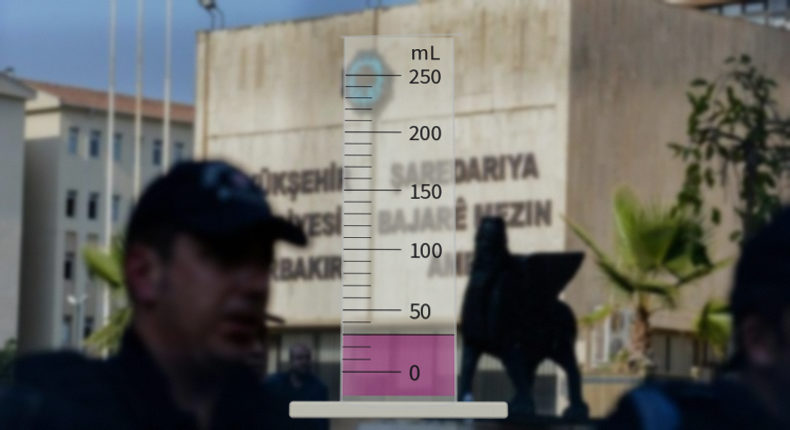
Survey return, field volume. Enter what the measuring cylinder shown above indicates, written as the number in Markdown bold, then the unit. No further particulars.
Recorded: **30** mL
